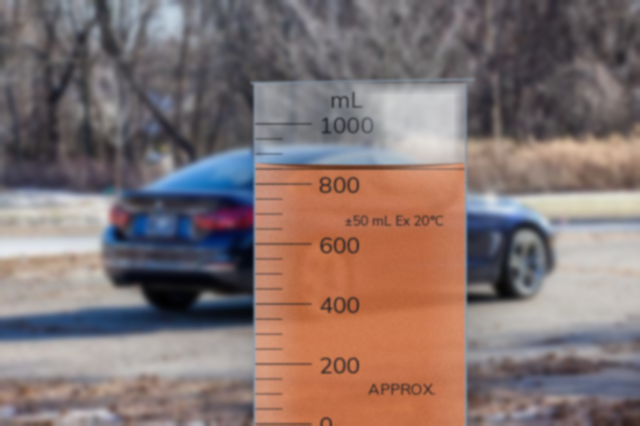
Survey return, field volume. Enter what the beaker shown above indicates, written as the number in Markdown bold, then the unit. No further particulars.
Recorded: **850** mL
